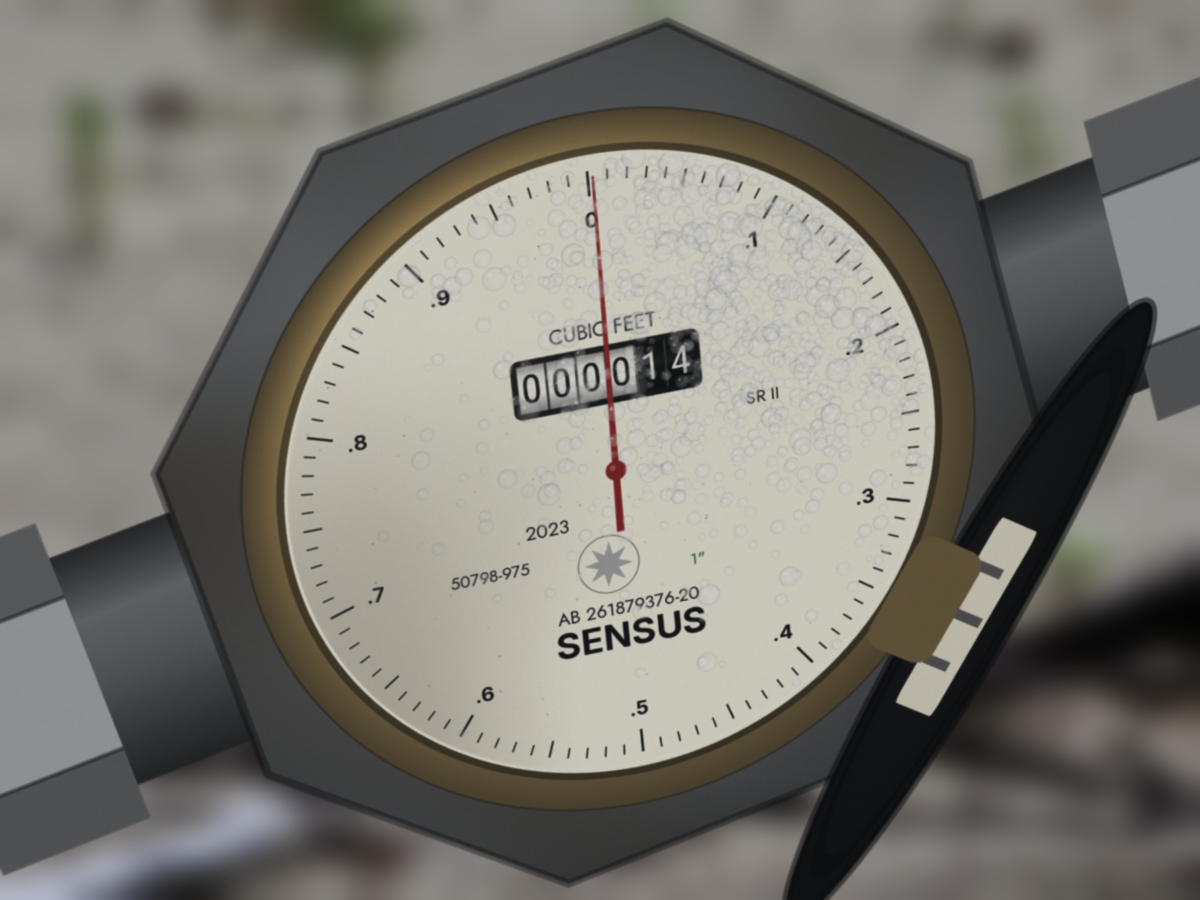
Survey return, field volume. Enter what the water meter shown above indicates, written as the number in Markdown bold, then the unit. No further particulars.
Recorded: **14.00** ft³
